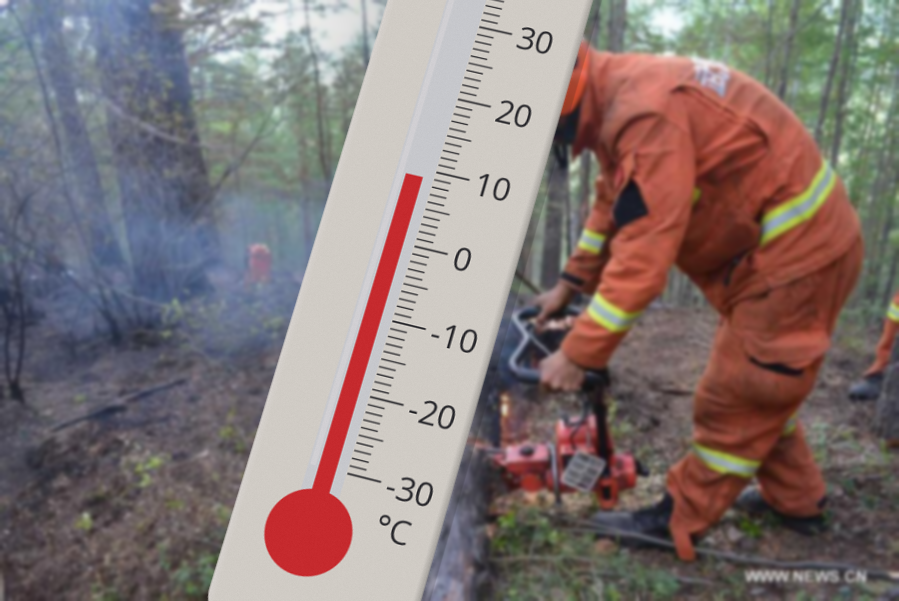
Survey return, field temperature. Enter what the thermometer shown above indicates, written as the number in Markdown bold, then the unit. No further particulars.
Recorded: **9** °C
